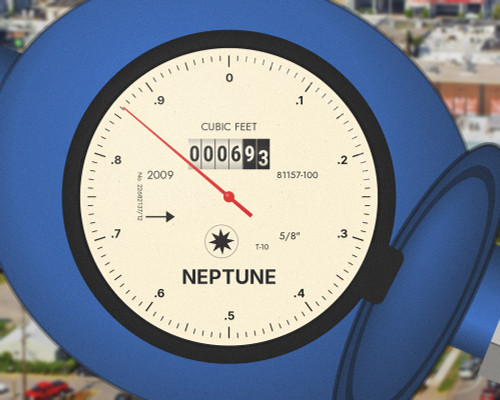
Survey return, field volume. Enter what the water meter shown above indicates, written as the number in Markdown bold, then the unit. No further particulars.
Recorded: **692.86** ft³
